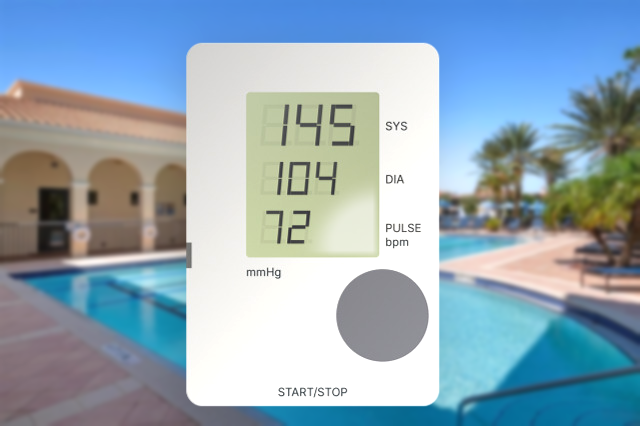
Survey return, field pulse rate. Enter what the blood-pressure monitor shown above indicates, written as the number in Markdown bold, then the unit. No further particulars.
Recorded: **72** bpm
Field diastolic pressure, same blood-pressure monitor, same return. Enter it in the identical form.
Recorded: **104** mmHg
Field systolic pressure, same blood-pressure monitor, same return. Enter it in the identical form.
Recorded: **145** mmHg
